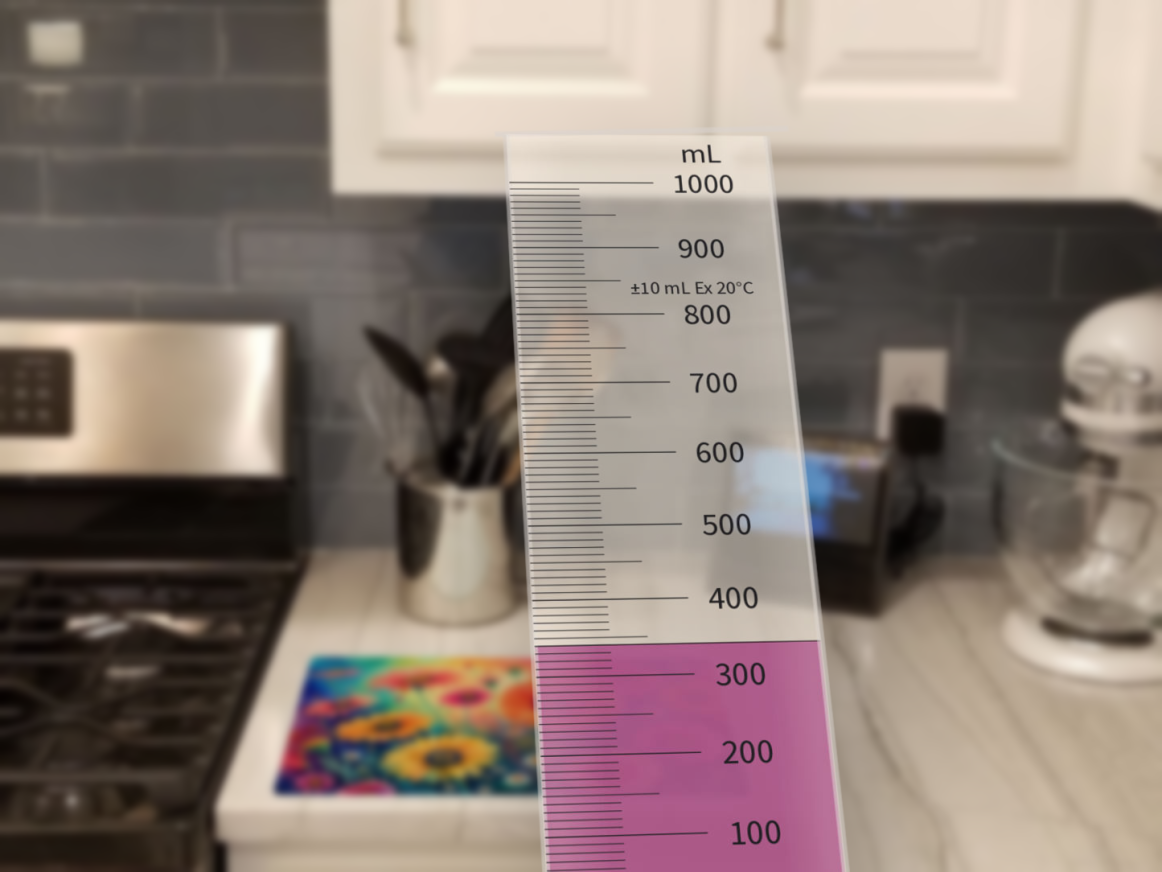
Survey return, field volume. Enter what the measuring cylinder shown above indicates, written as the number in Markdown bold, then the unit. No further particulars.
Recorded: **340** mL
